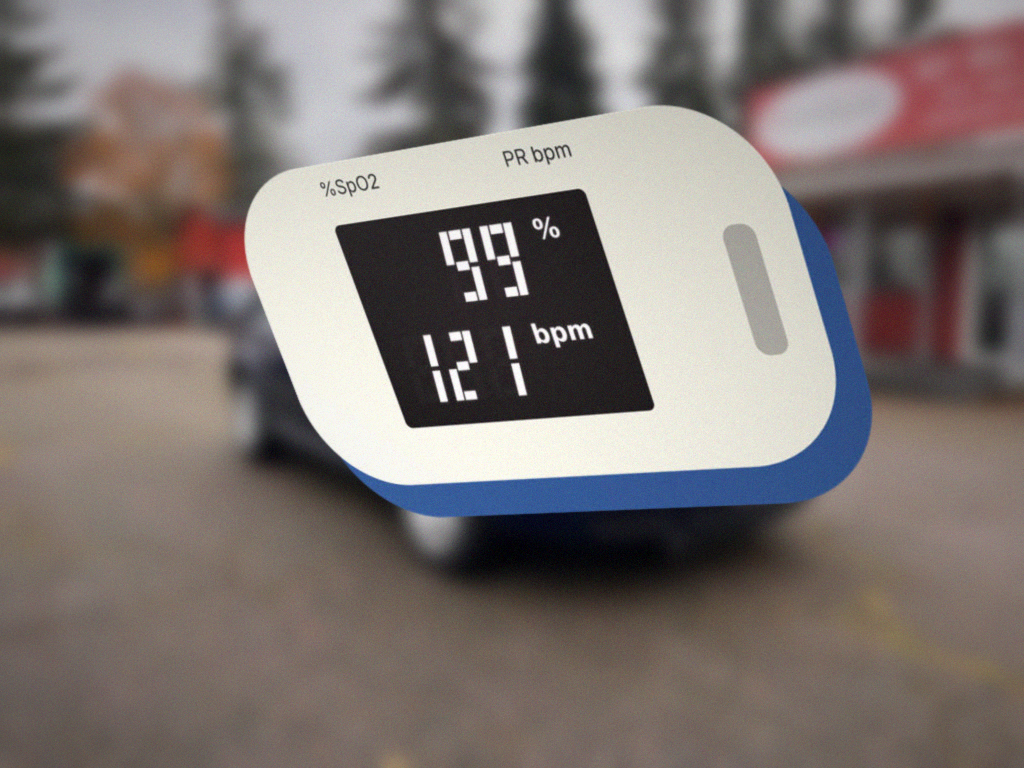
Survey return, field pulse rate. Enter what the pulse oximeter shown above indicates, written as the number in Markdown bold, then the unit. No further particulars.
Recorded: **121** bpm
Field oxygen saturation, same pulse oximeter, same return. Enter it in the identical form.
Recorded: **99** %
